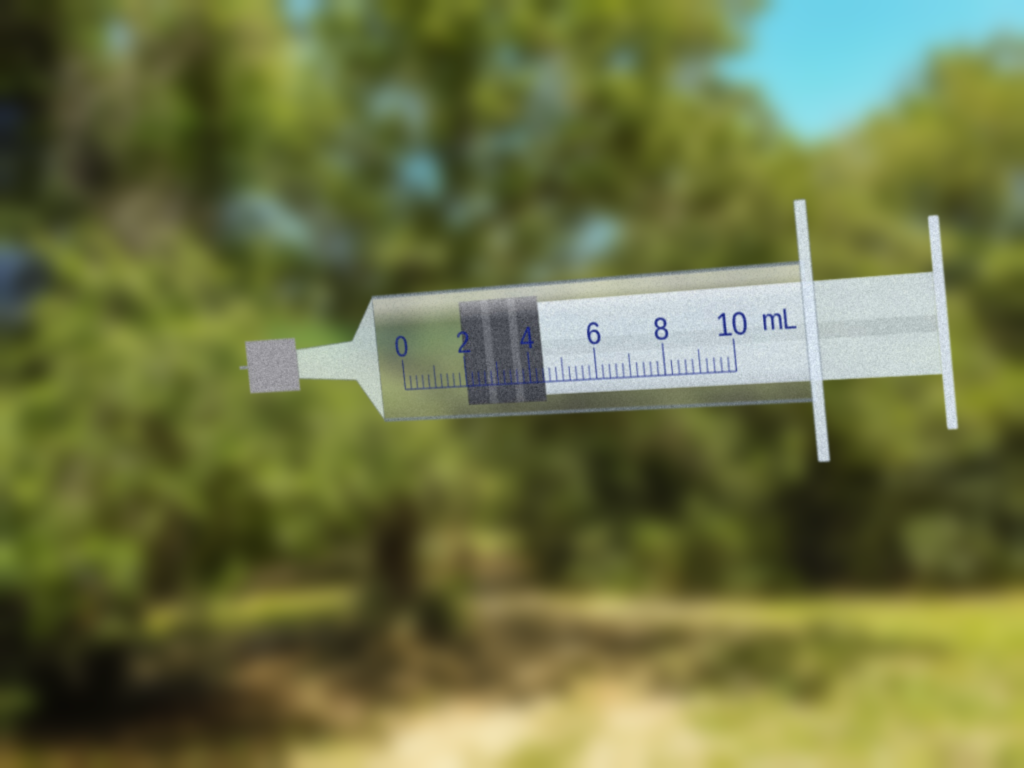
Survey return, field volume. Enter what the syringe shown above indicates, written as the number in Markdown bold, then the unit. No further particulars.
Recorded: **2** mL
